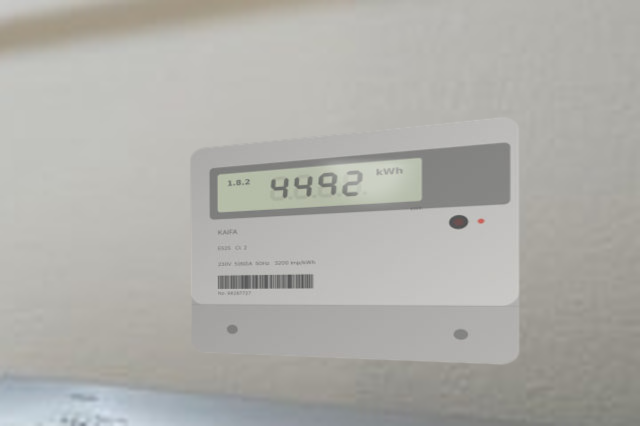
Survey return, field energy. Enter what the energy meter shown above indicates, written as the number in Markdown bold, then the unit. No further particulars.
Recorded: **4492** kWh
